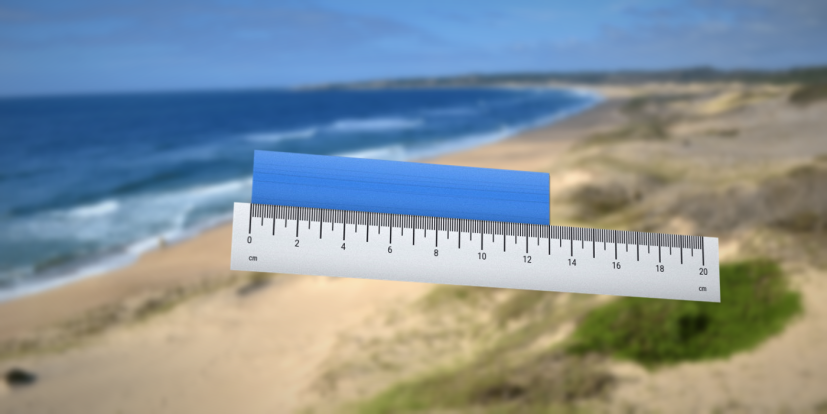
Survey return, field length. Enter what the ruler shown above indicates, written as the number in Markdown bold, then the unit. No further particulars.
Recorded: **13** cm
